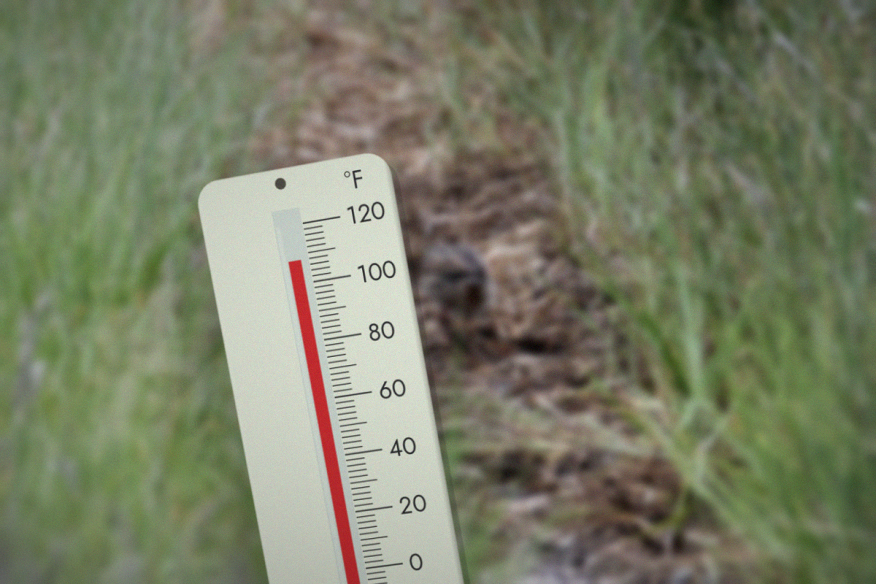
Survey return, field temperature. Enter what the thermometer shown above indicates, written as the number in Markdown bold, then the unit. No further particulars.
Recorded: **108** °F
